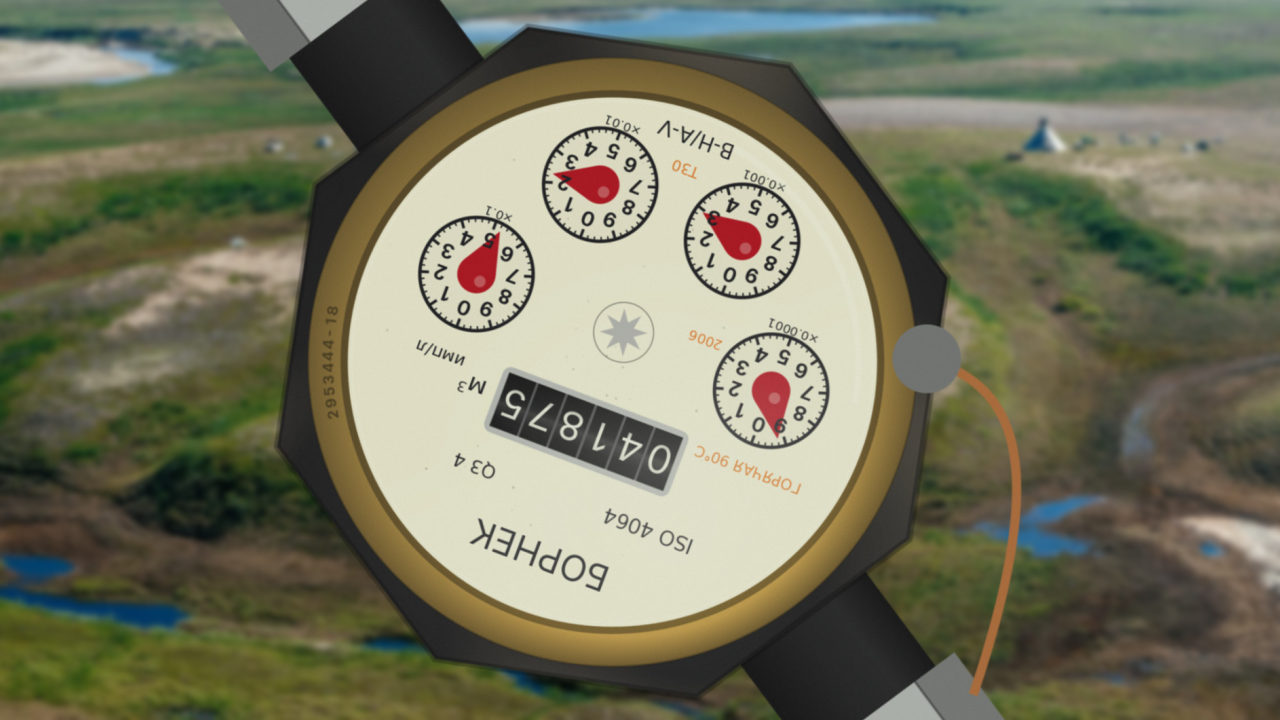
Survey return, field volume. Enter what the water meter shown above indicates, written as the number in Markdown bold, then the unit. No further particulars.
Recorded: **41875.5229** m³
